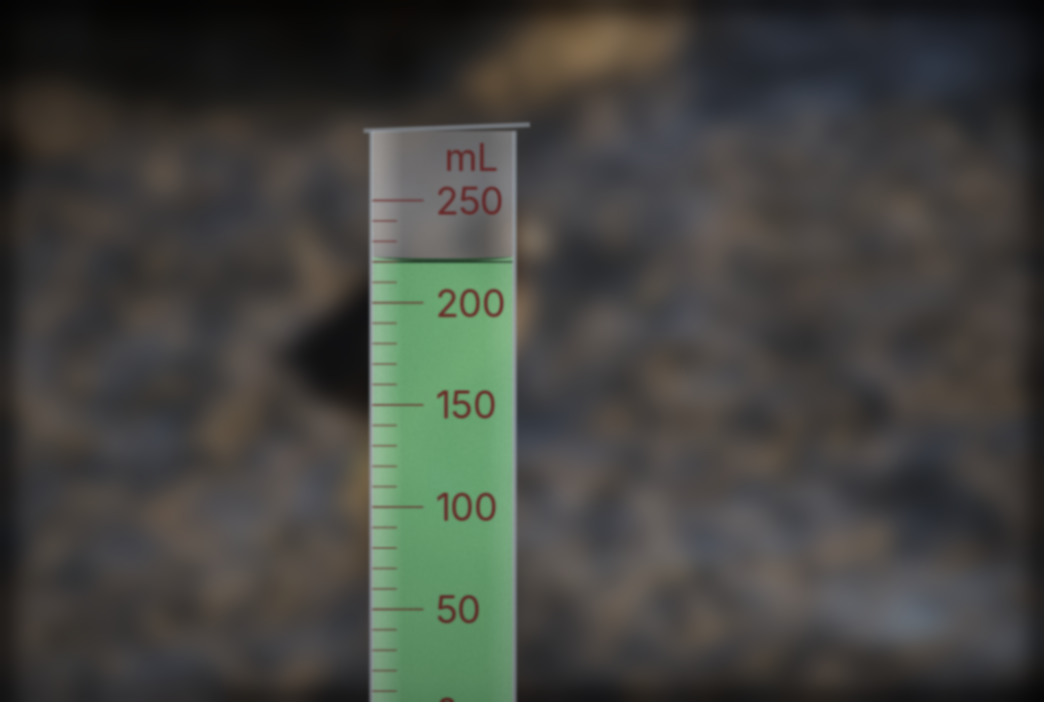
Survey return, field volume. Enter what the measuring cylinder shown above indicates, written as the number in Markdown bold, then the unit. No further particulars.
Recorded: **220** mL
